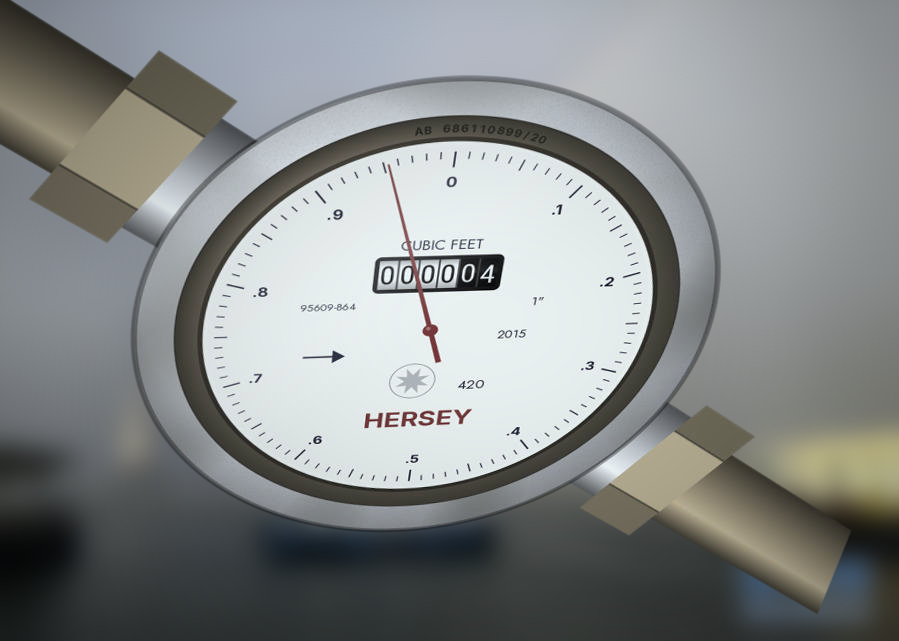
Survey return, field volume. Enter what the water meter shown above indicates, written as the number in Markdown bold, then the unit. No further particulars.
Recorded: **3.95** ft³
